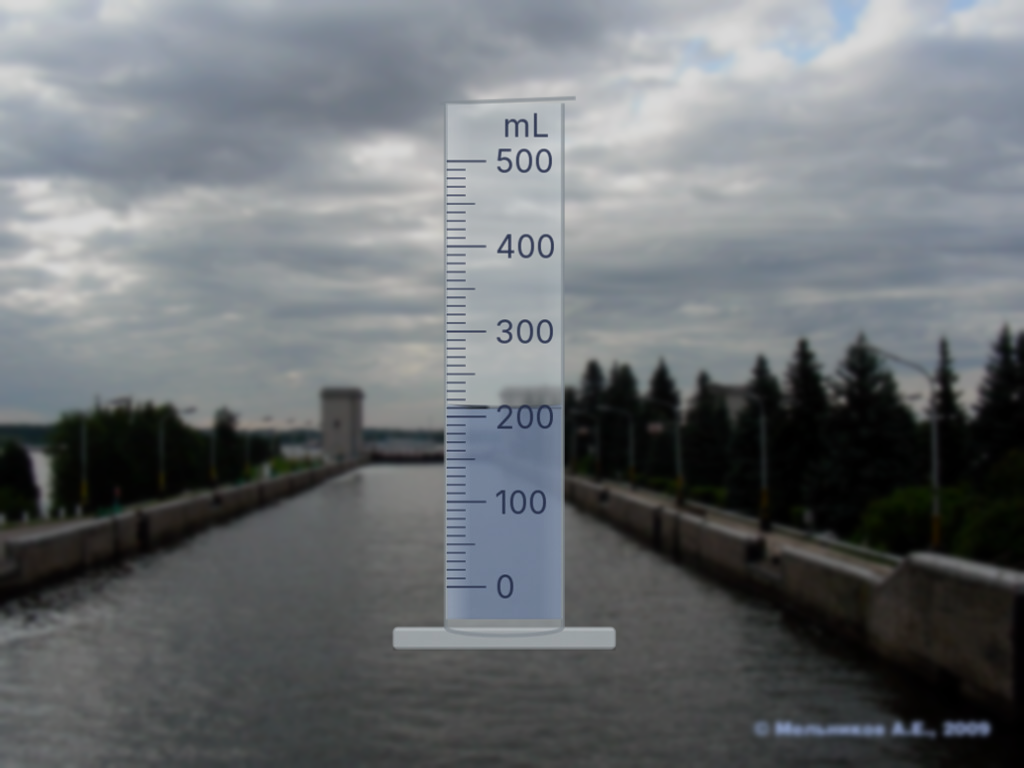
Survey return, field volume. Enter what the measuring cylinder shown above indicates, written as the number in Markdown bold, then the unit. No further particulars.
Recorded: **210** mL
